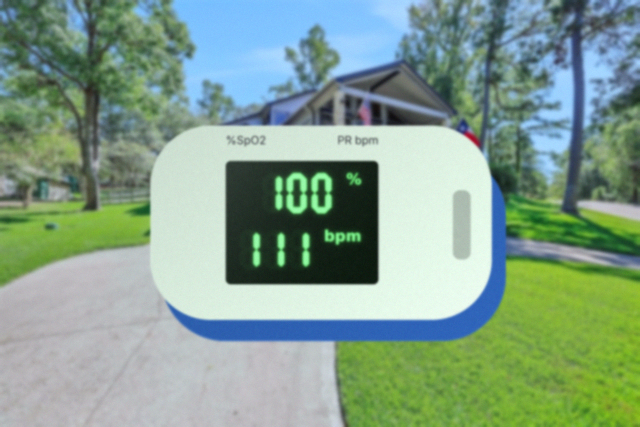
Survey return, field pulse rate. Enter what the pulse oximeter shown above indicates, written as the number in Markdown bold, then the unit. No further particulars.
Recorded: **111** bpm
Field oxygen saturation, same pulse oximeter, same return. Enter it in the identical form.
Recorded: **100** %
